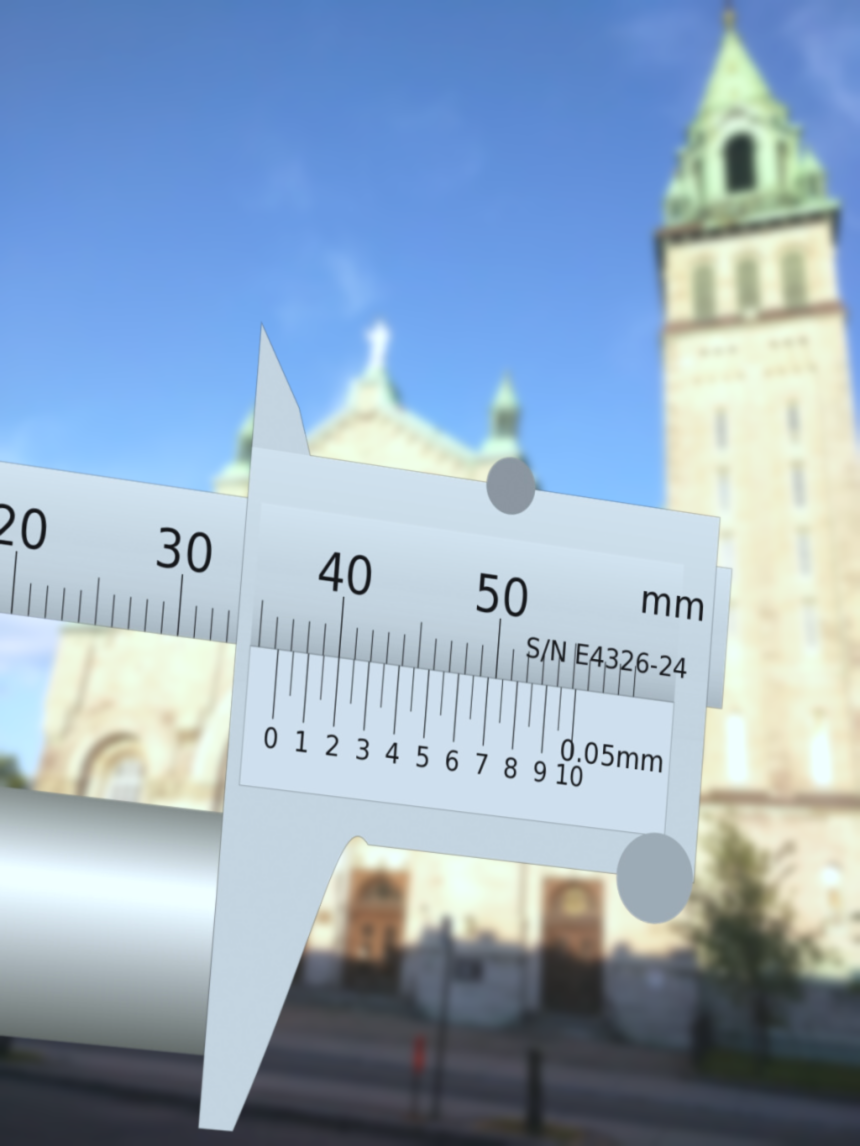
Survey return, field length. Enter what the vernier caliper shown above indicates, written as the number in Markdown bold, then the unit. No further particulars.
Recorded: **36.2** mm
